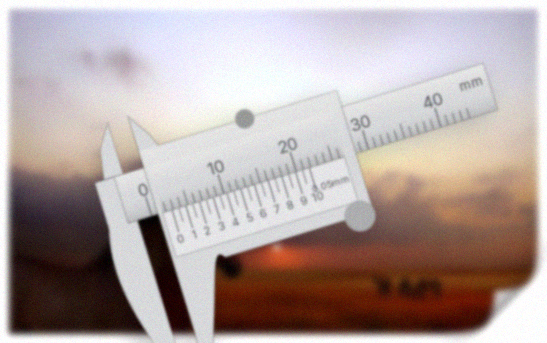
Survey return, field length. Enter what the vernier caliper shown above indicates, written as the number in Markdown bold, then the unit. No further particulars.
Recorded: **2.8** mm
